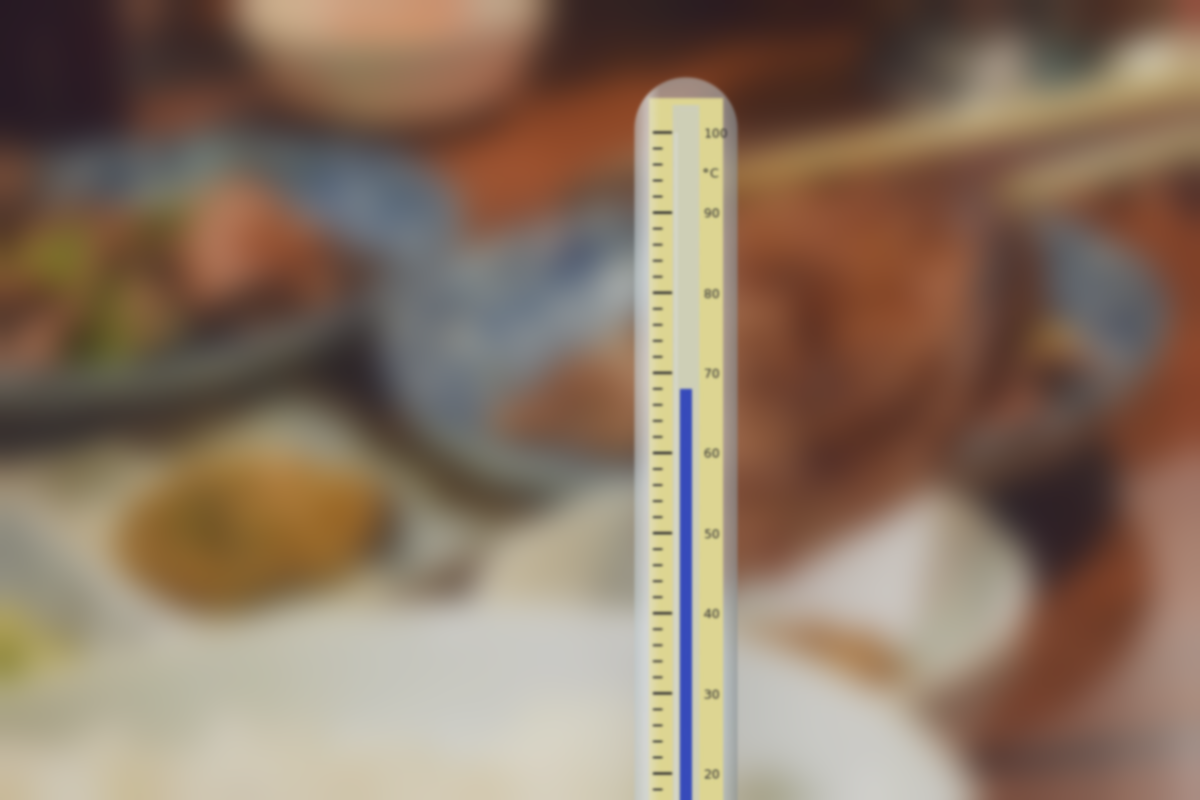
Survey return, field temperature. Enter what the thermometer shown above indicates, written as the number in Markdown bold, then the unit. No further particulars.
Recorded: **68** °C
